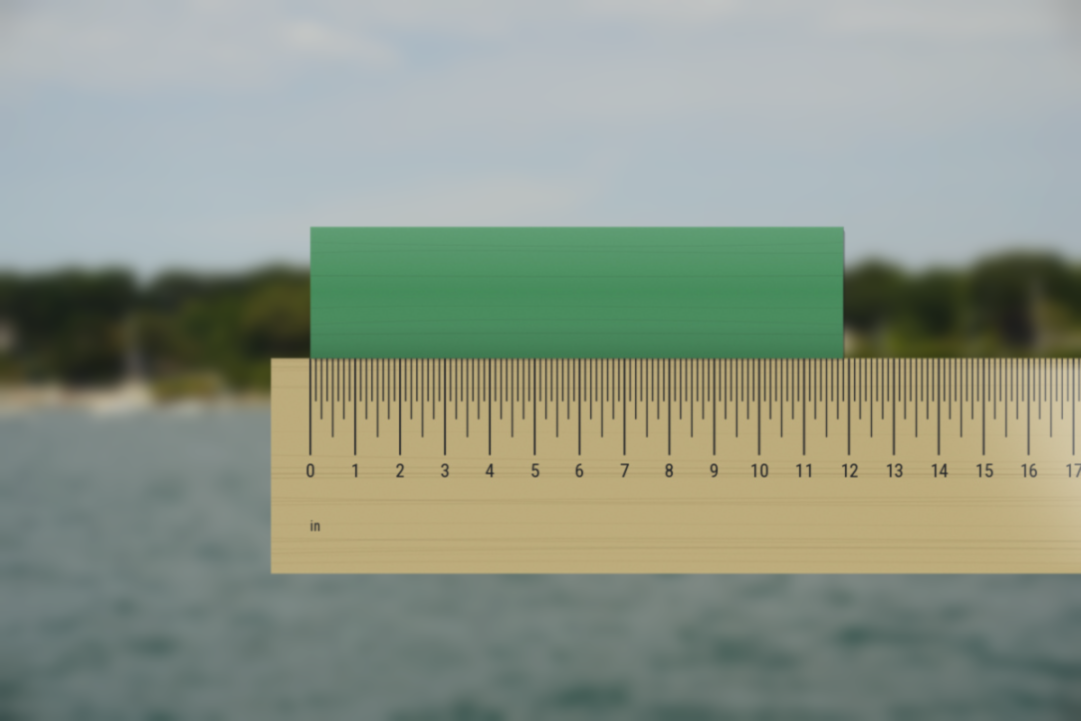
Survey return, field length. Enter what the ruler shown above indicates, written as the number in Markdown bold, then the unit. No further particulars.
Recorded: **11.875** in
